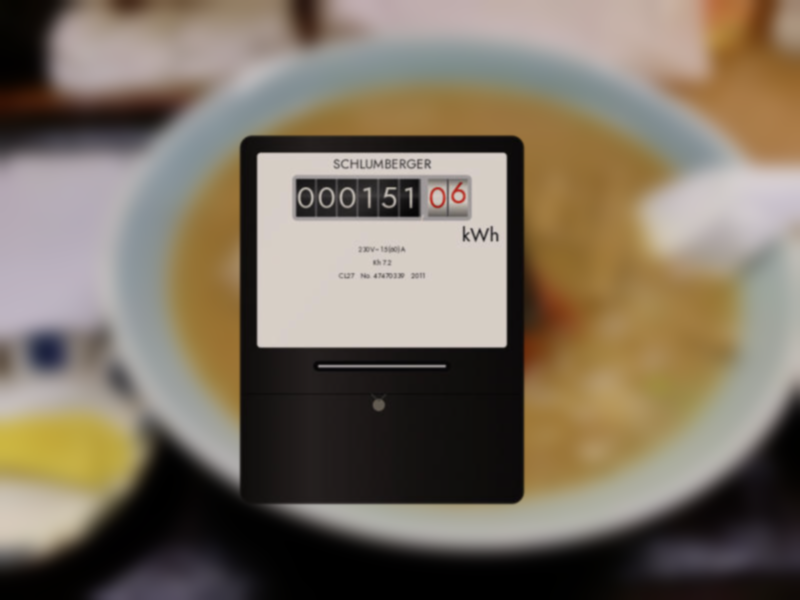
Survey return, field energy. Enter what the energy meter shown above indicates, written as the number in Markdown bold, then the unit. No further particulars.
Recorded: **151.06** kWh
